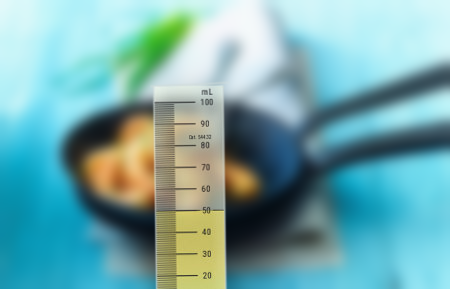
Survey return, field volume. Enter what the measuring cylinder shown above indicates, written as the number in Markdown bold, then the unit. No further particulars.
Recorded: **50** mL
